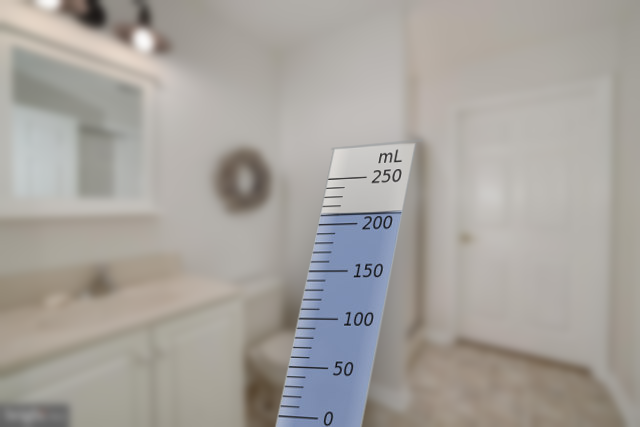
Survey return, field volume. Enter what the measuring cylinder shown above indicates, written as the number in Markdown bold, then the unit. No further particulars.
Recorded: **210** mL
